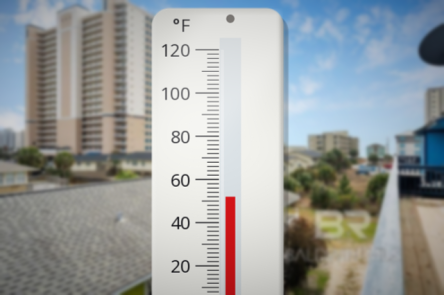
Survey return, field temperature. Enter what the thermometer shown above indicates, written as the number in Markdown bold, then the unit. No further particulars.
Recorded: **52** °F
